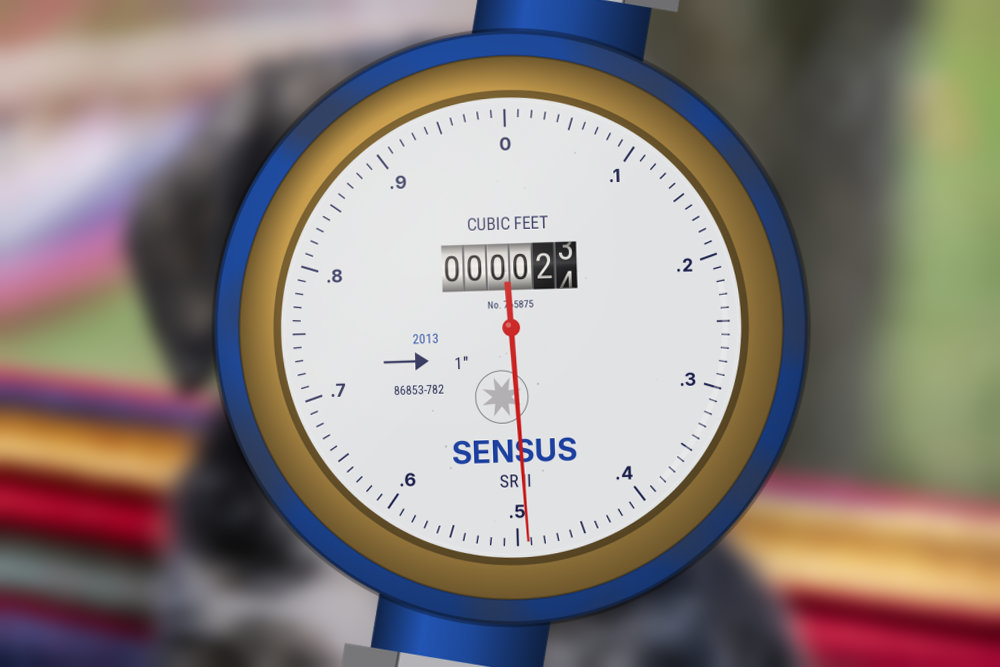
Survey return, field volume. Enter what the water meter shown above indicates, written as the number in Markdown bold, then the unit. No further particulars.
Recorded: **23.49** ft³
